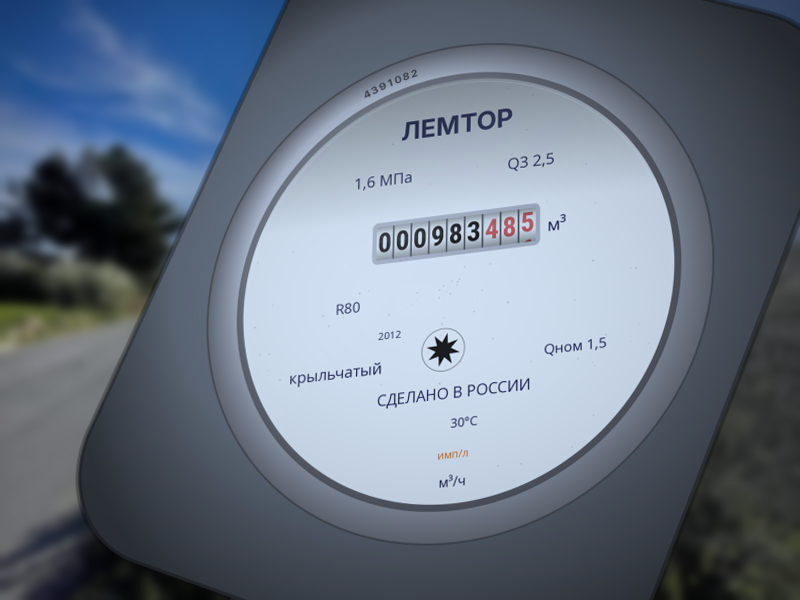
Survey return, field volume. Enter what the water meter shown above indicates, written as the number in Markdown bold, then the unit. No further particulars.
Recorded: **983.485** m³
